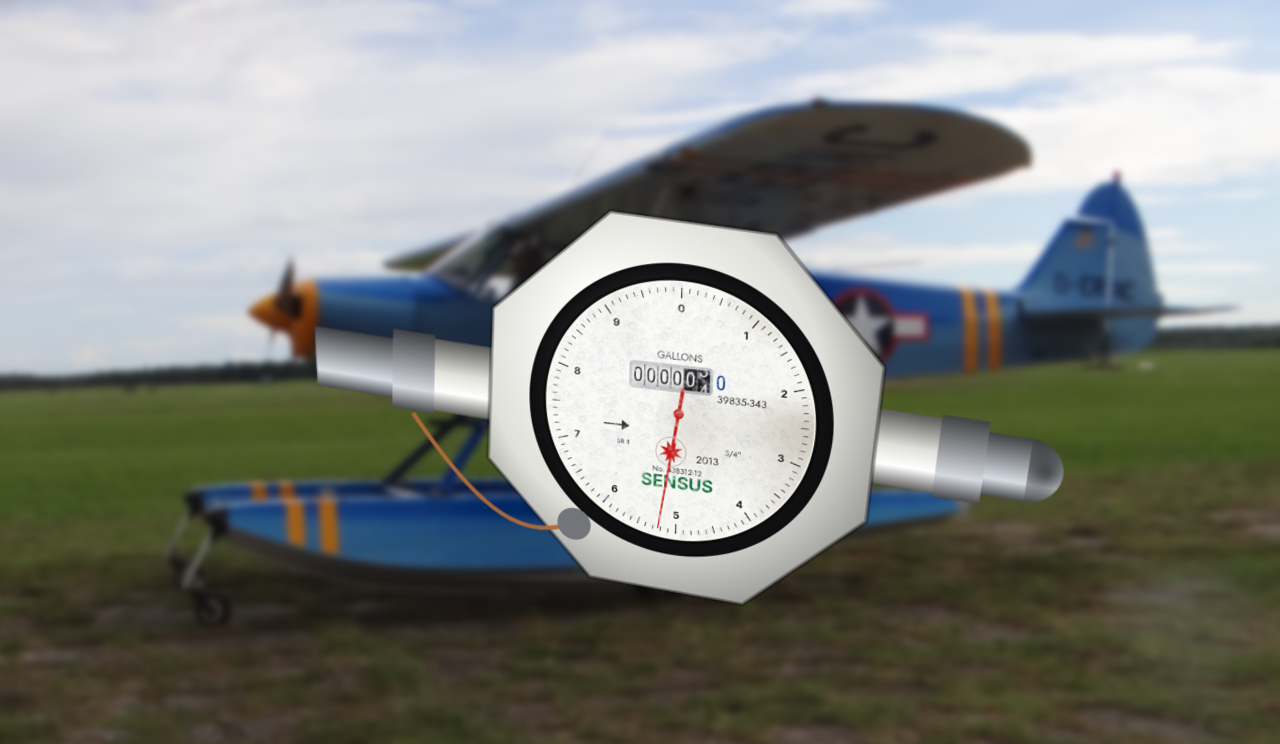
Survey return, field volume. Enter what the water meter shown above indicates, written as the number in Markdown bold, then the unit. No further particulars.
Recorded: **35.2** gal
